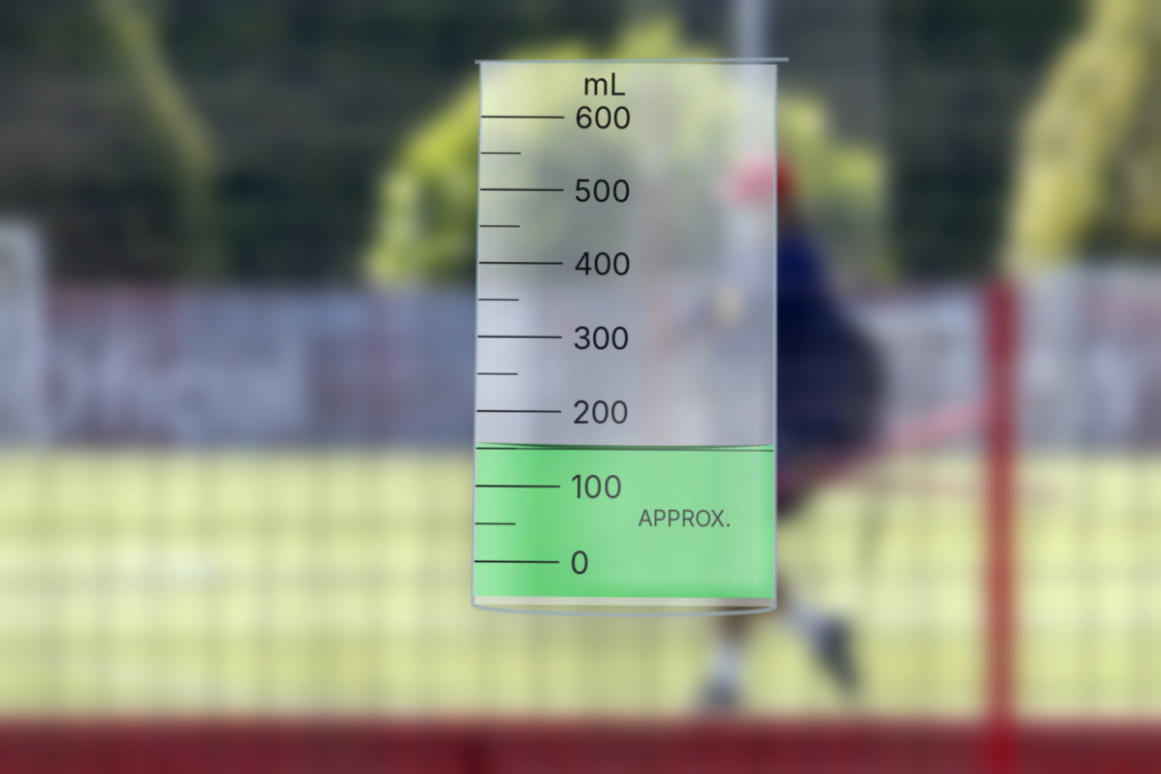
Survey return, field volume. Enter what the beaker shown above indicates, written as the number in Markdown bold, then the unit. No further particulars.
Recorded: **150** mL
